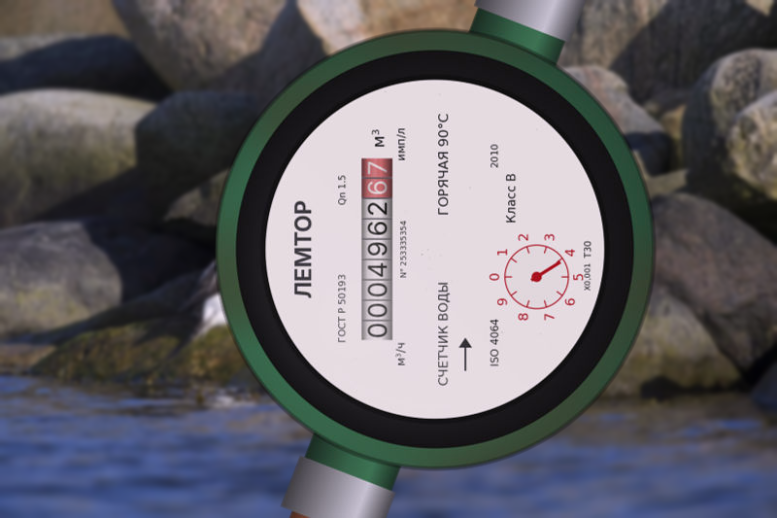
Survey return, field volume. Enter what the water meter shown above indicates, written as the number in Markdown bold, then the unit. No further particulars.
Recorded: **4962.674** m³
